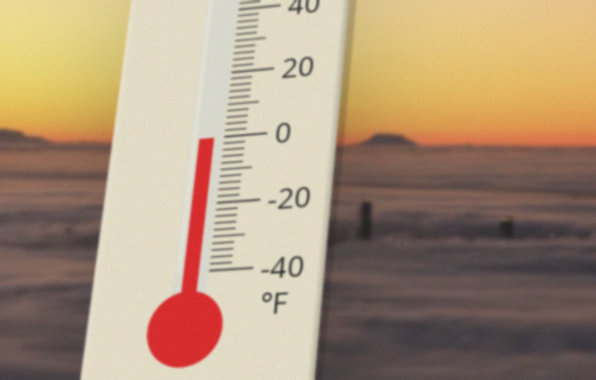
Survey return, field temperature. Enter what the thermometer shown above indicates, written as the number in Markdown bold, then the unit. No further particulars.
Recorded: **0** °F
